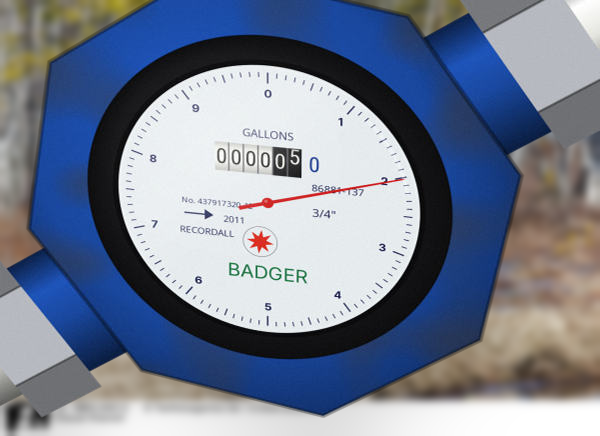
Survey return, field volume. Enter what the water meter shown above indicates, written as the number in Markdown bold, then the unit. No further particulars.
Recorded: **52.0** gal
